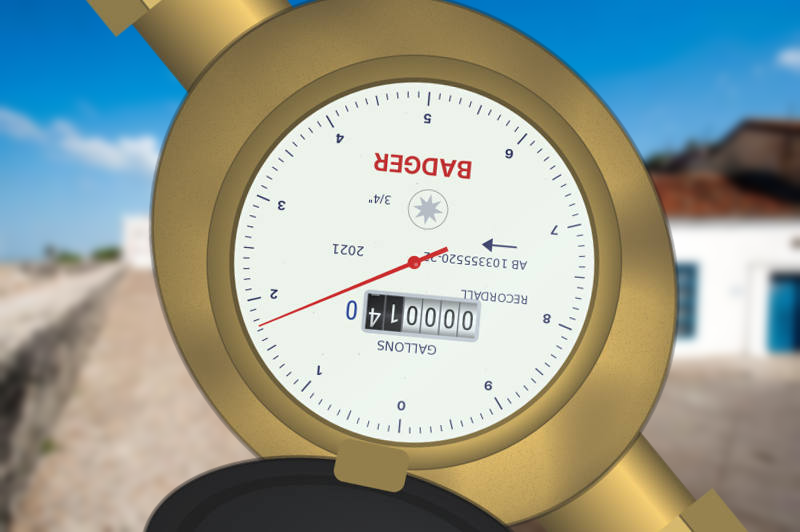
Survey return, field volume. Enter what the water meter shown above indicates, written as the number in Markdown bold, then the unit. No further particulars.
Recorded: **141.7** gal
